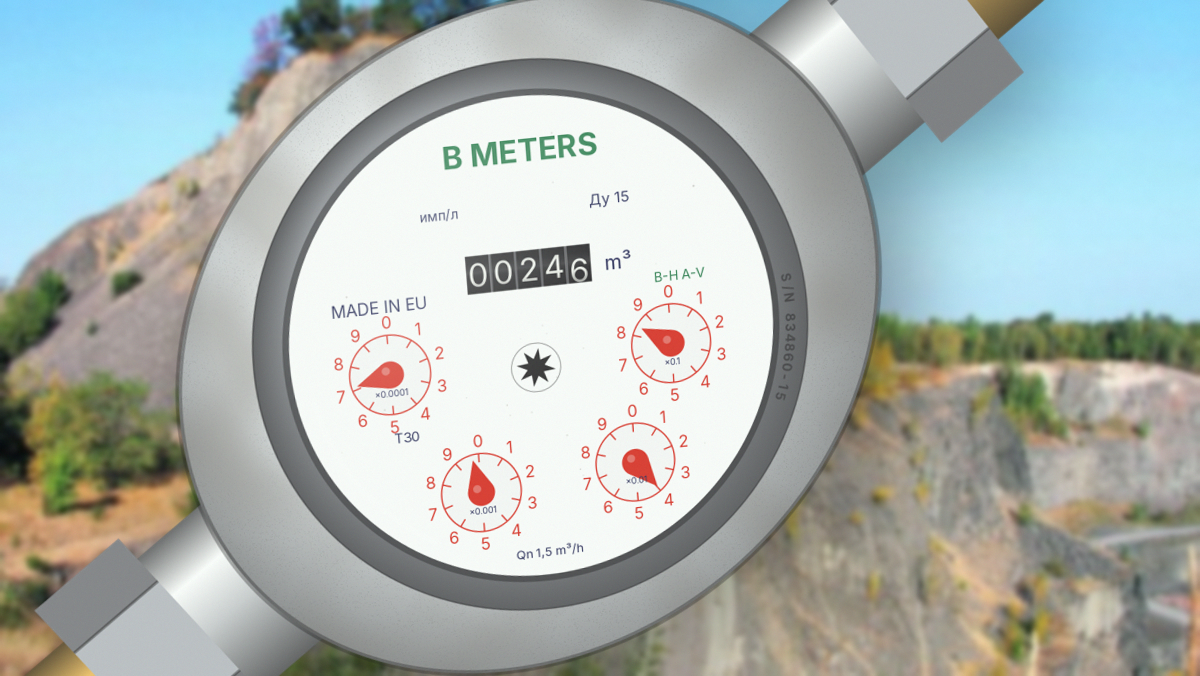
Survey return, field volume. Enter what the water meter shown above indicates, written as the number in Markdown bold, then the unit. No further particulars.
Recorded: **245.8397** m³
